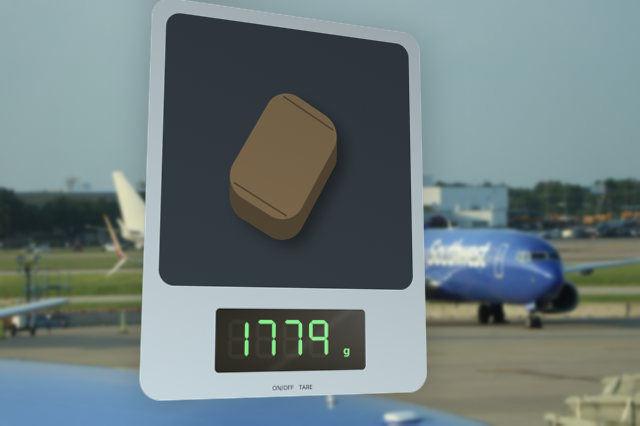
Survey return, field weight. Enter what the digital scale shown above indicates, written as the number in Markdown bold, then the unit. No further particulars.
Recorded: **1779** g
